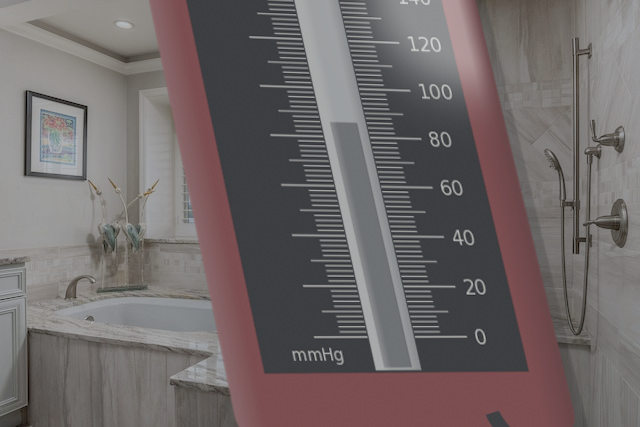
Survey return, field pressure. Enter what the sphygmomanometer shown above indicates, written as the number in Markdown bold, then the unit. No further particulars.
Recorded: **86** mmHg
